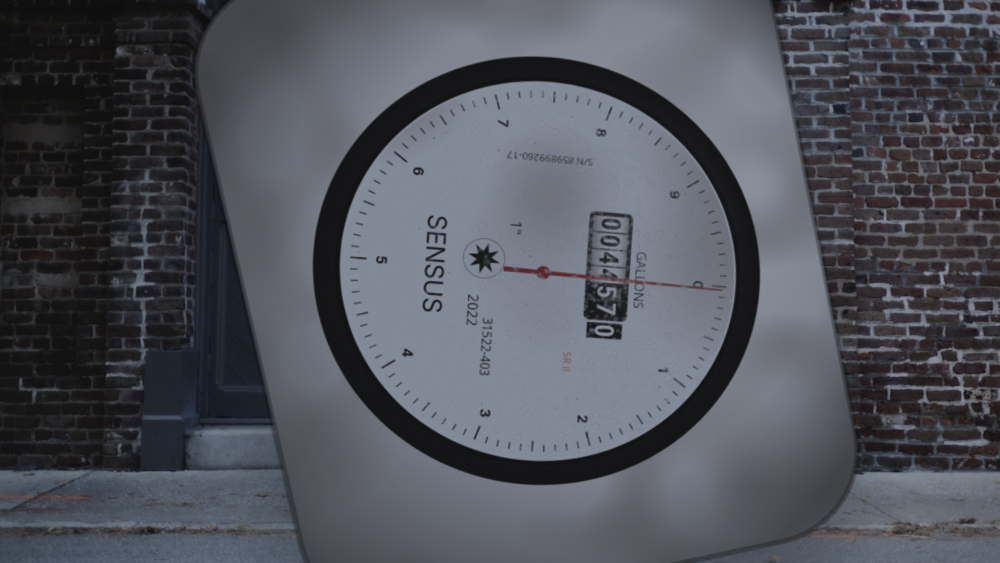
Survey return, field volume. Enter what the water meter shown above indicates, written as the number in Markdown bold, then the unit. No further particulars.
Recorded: **44570.0** gal
